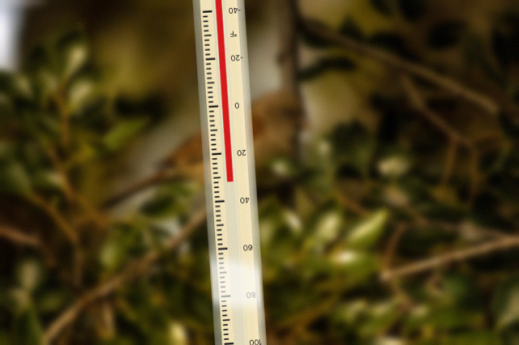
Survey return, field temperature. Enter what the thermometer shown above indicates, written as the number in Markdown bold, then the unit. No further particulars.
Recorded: **32** °F
